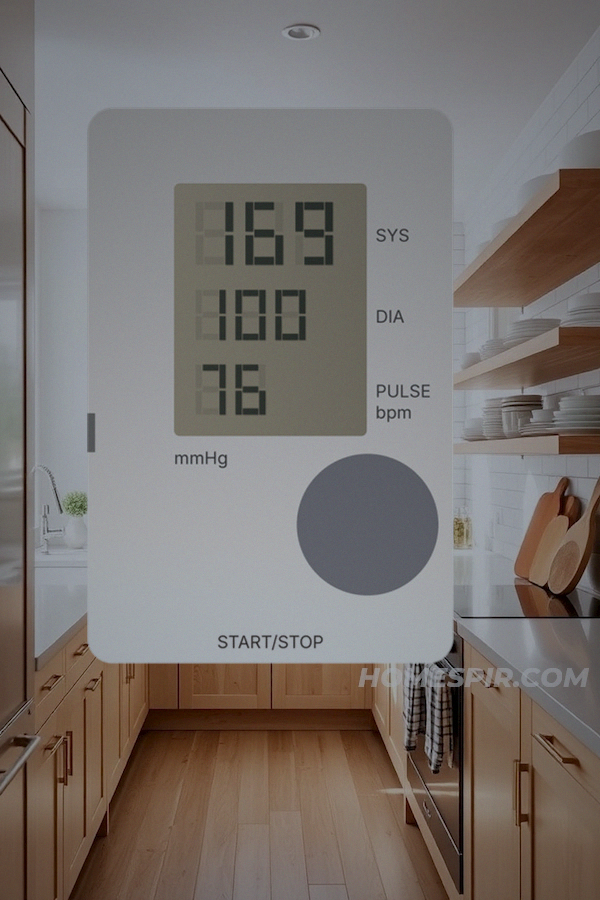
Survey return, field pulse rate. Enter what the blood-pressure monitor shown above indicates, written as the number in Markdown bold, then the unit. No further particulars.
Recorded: **76** bpm
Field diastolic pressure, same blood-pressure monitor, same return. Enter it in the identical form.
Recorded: **100** mmHg
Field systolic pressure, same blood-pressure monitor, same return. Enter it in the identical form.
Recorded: **169** mmHg
